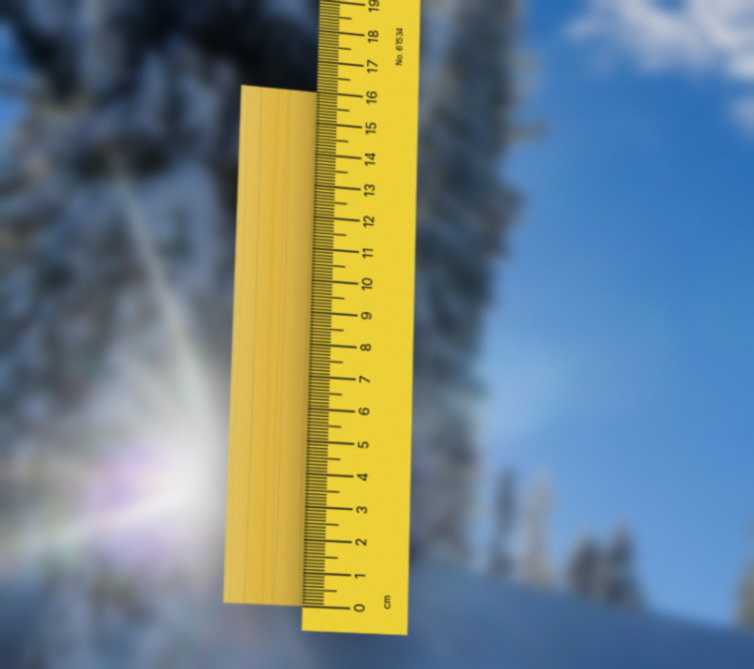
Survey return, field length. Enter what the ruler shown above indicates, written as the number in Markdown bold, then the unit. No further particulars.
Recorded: **16** cm
